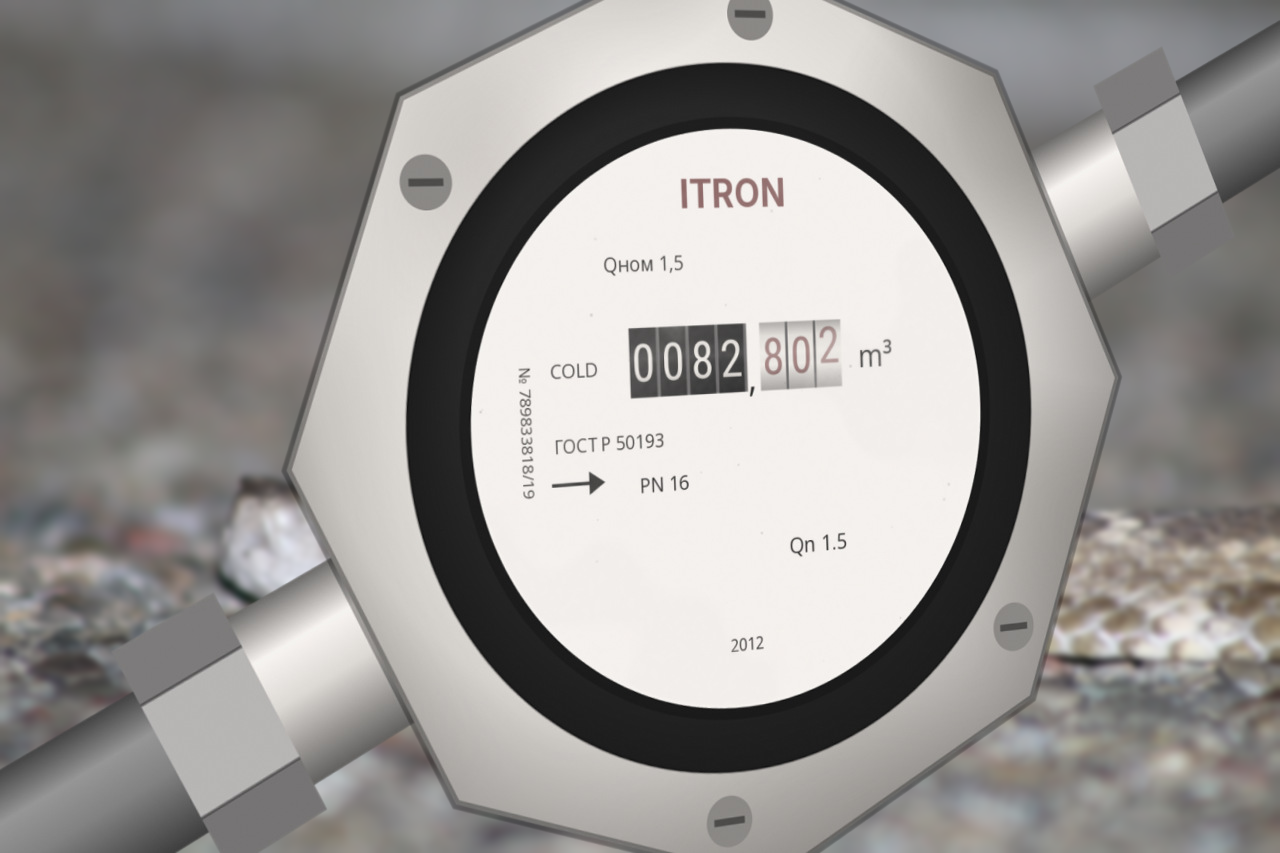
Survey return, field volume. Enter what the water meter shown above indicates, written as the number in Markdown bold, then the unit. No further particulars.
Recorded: **82.802** m³
